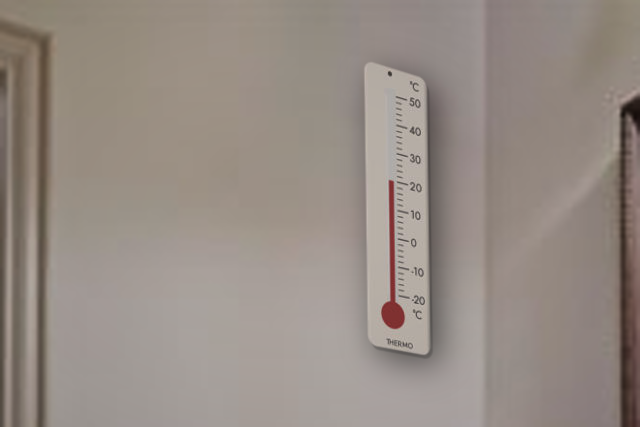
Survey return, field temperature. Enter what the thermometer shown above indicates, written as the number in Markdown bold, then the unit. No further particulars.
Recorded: **20** °C
